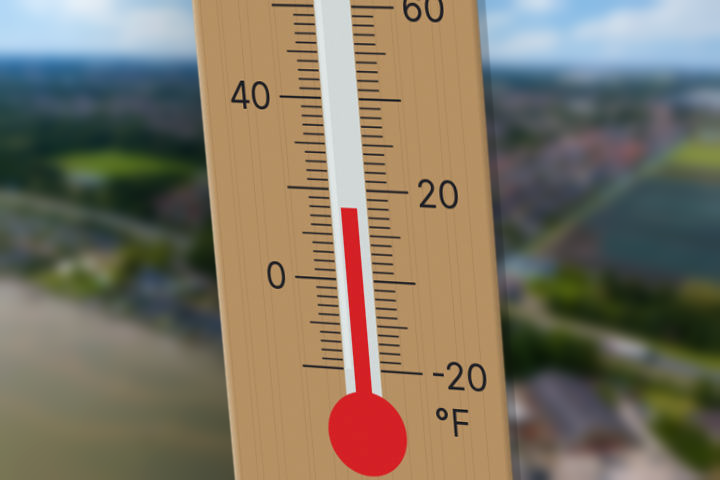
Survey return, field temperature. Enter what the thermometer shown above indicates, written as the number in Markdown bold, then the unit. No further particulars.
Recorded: **16** °F
